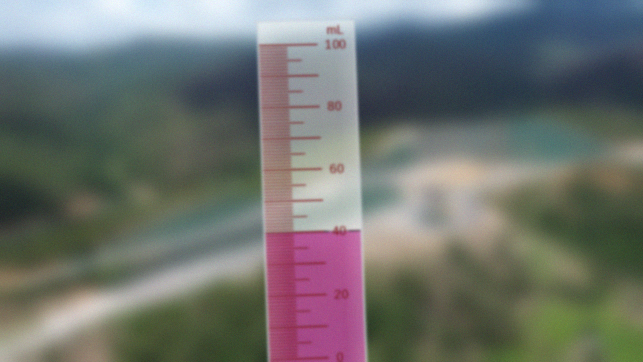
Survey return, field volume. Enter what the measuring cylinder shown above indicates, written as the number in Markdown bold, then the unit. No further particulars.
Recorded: **40** mL
